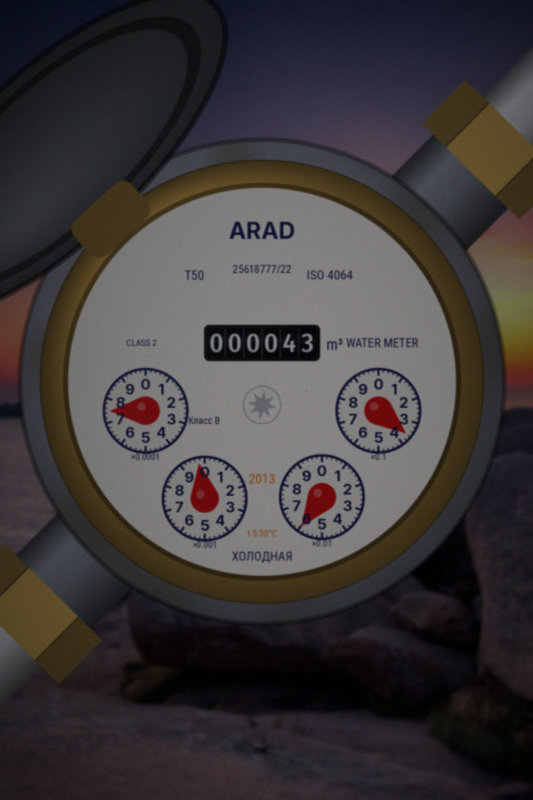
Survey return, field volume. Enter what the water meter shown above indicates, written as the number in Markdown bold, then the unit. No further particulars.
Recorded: **43.3597** m³
